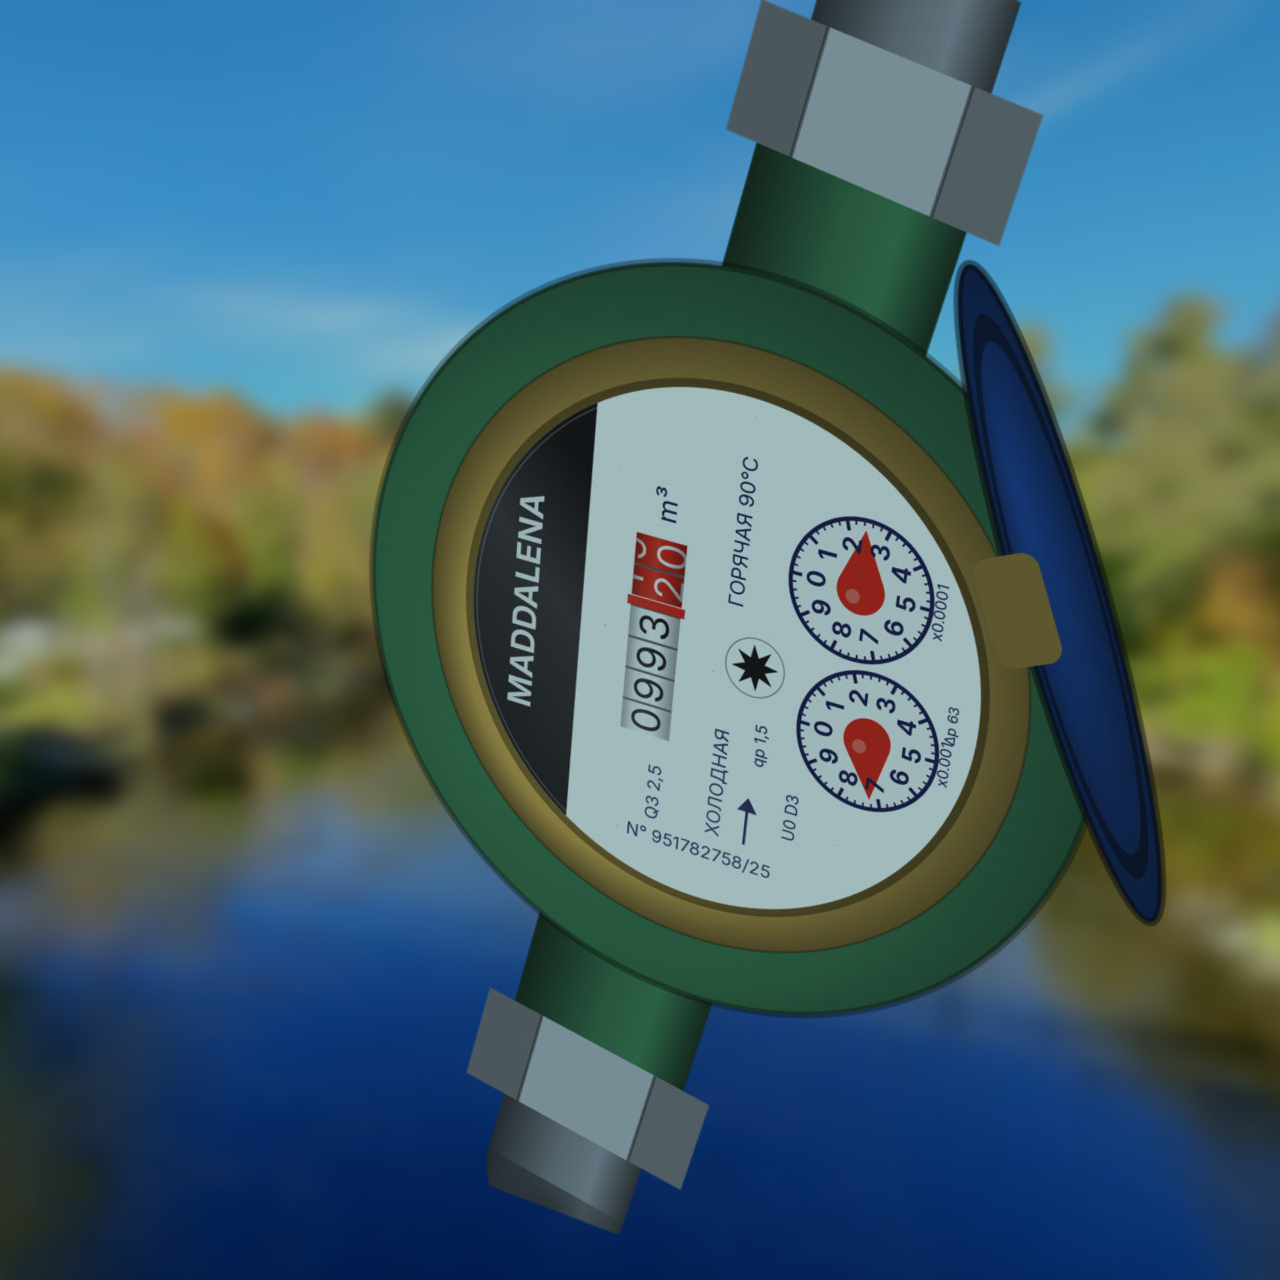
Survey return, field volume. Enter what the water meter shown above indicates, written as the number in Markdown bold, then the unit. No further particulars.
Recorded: **993.1972** m³
